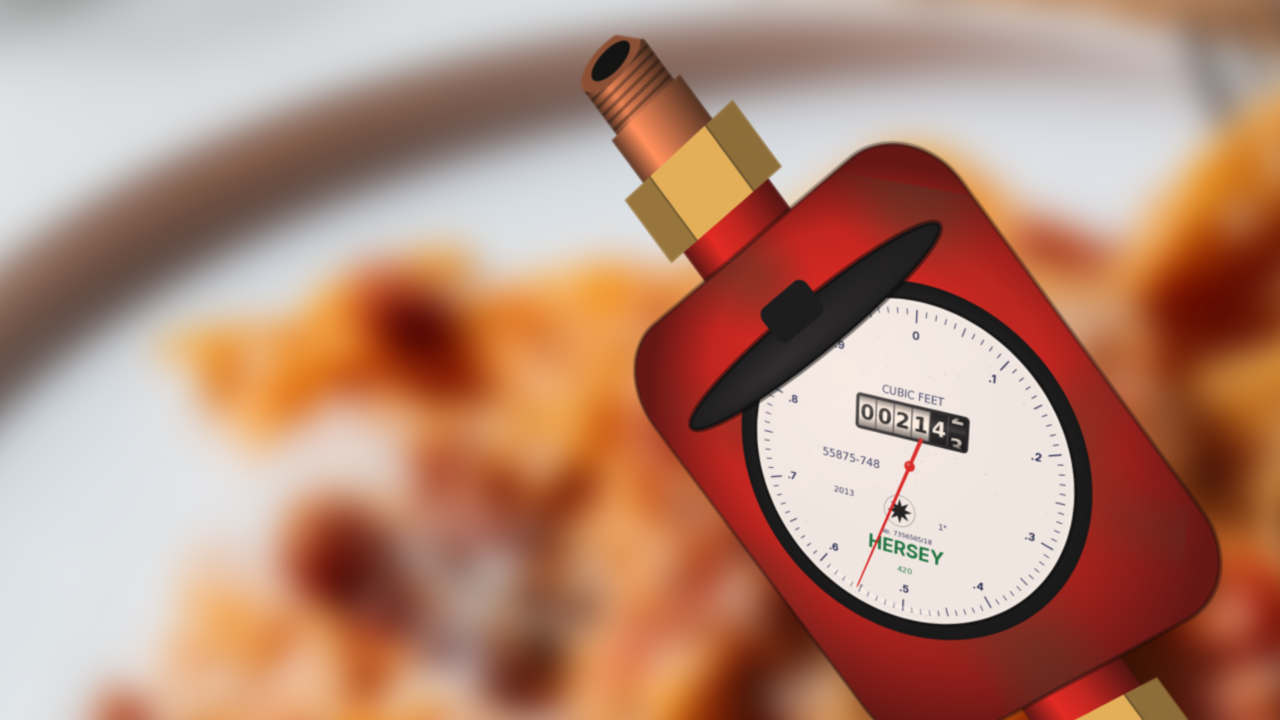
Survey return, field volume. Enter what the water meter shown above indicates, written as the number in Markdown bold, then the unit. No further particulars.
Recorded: **2142.55** ft³
